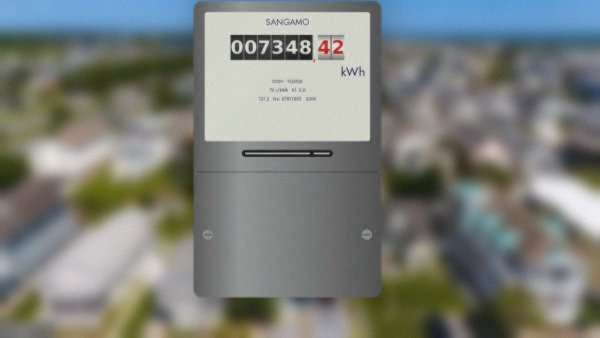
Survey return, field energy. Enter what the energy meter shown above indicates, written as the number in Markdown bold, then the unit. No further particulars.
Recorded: **7348.42** kWh
